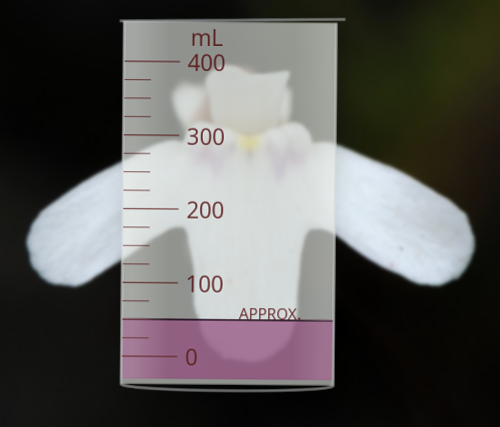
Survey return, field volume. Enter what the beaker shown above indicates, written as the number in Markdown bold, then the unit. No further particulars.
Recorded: **50** mL
